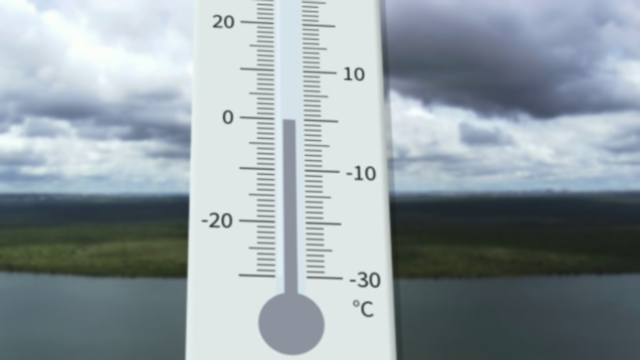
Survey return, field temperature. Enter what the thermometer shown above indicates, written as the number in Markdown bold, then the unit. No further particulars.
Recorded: **0** °C
